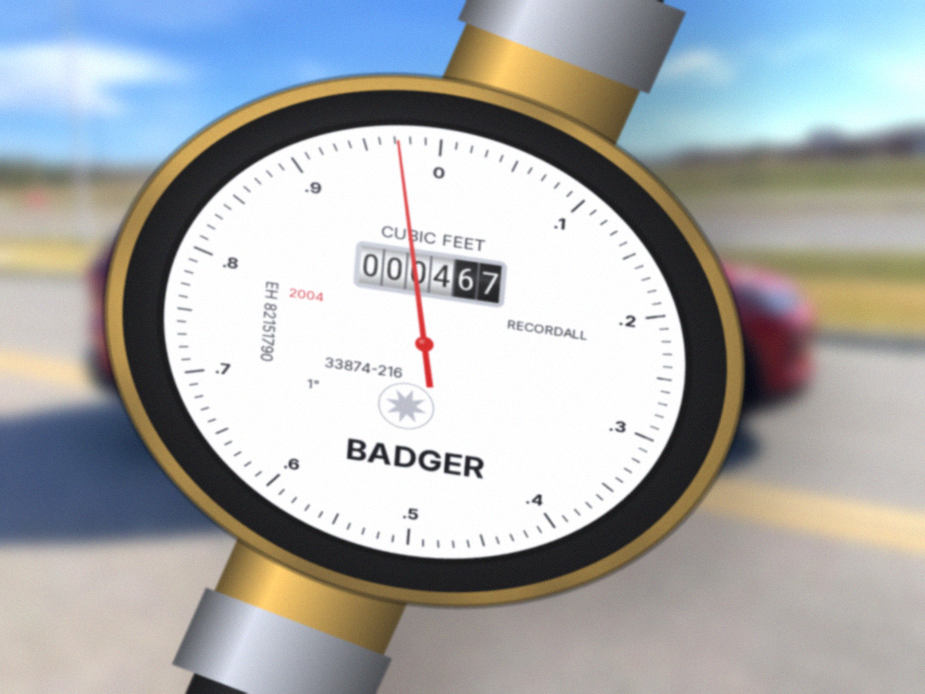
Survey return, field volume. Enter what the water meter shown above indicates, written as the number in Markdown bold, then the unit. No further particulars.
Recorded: **466.97** ft³
